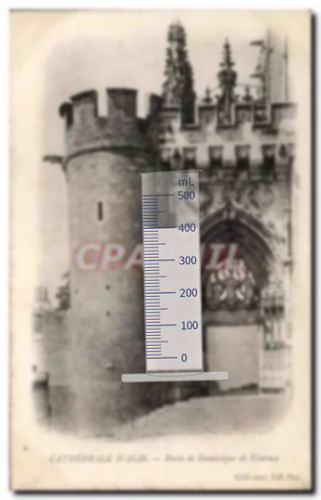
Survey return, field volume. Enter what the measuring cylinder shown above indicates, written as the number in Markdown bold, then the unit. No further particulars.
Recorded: **400** mL
